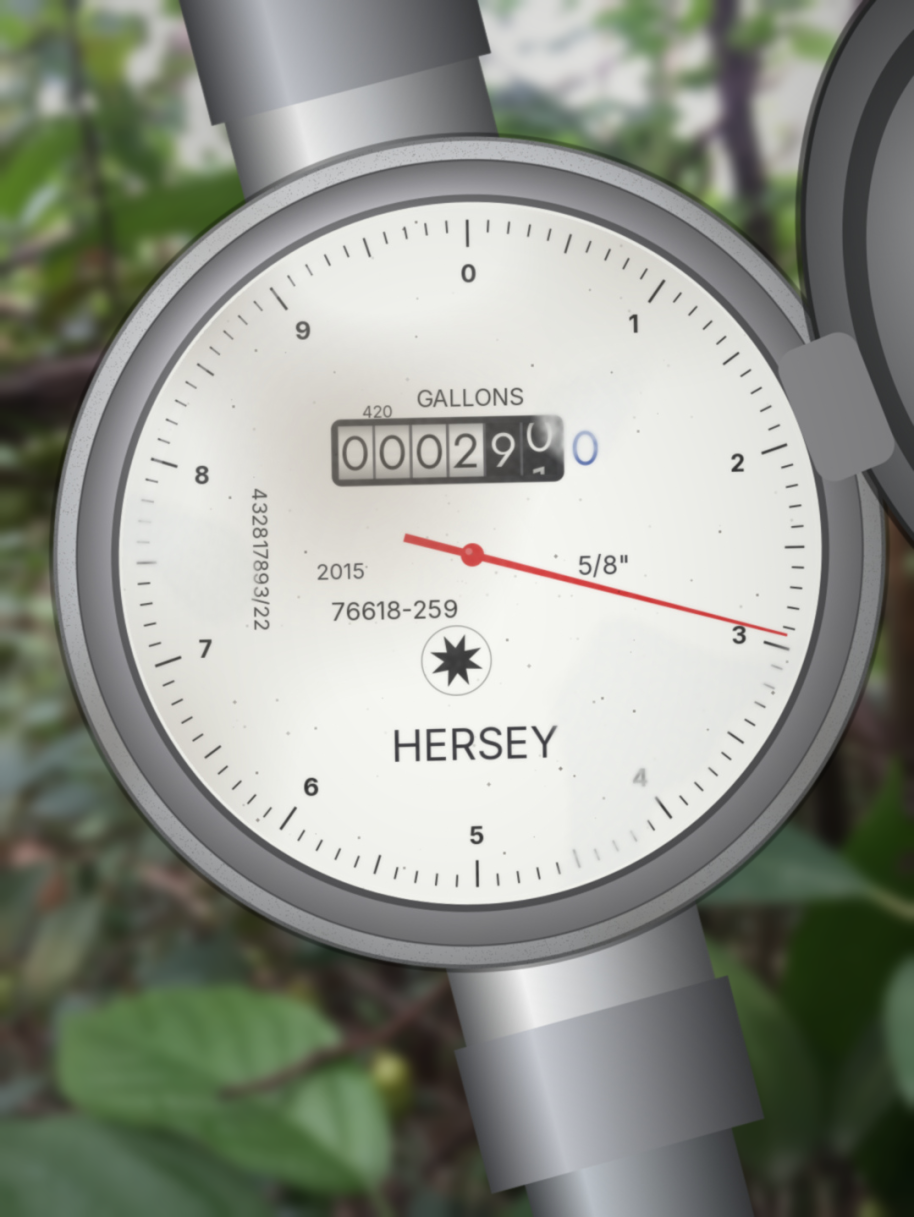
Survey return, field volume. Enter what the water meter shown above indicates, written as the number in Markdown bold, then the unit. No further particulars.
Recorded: **2902.9** gal
